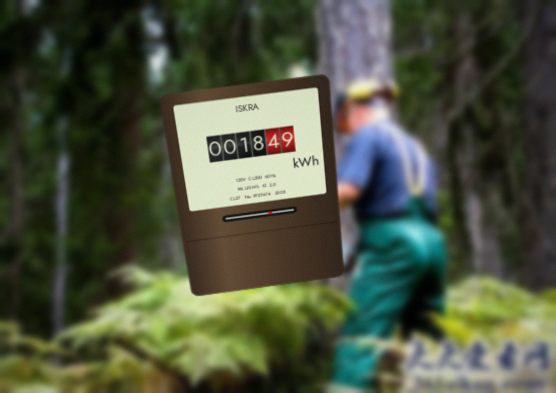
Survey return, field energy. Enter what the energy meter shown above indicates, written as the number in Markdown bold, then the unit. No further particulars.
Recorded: **18.49** kWh
